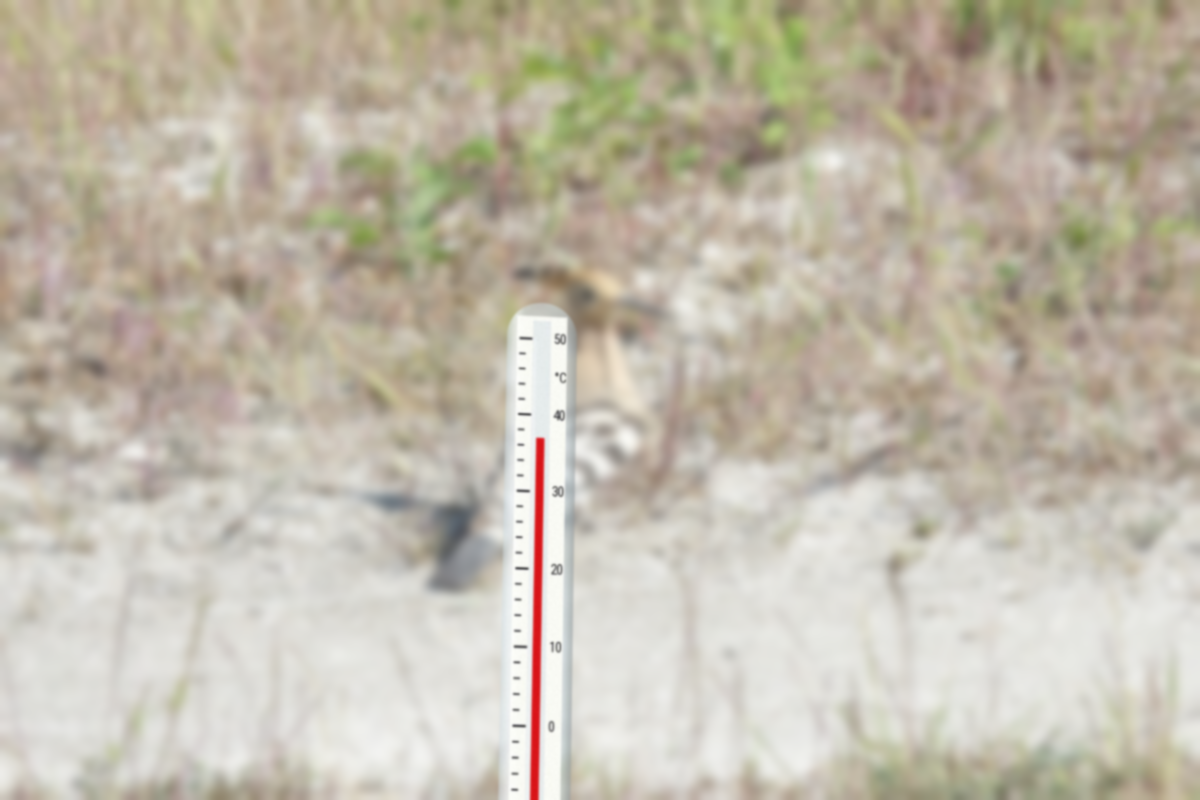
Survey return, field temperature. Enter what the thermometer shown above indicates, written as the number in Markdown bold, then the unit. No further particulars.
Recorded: **37** °C
